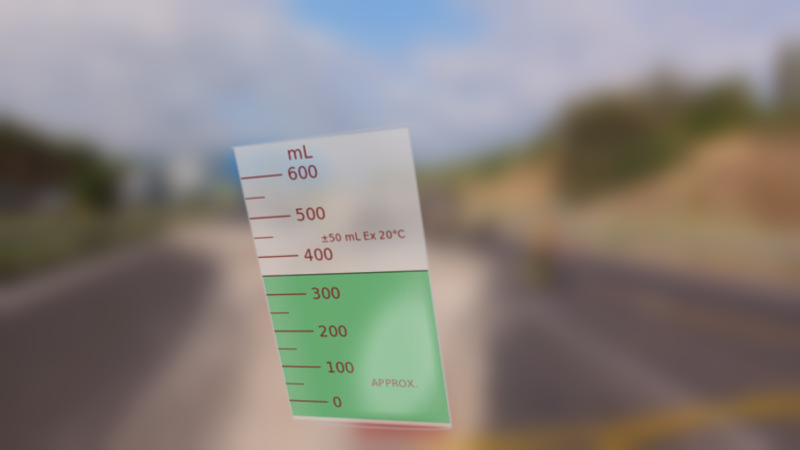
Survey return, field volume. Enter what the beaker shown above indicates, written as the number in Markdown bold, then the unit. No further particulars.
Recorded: **350** mL
